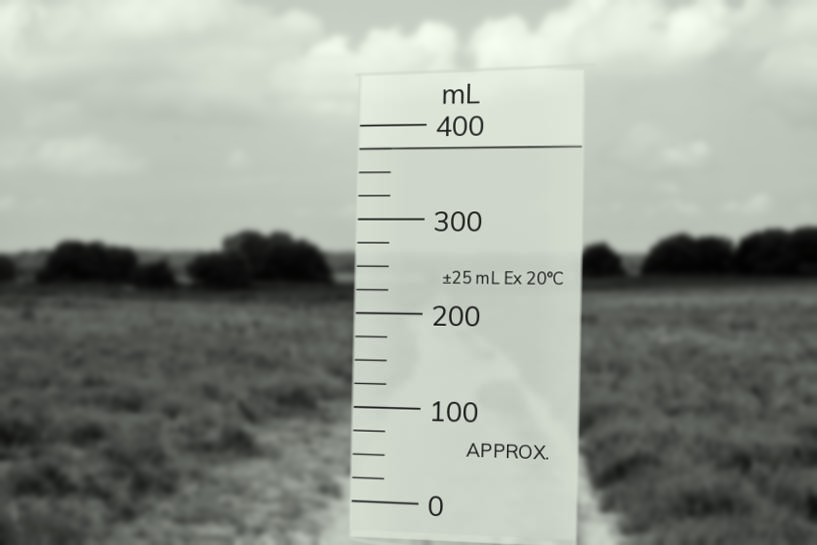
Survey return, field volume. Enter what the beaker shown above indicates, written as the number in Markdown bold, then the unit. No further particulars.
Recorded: **375** mL
